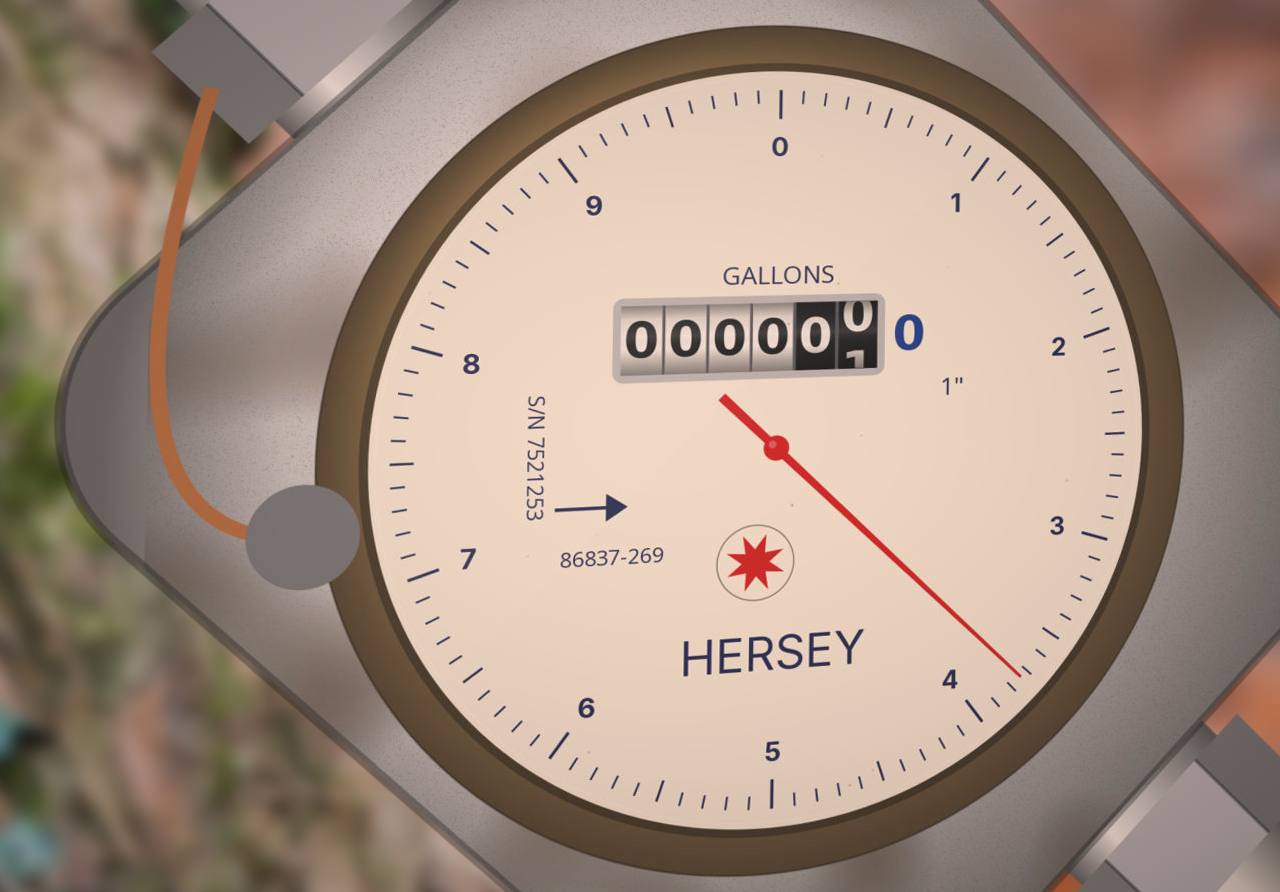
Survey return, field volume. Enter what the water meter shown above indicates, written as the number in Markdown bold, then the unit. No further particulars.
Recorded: **3.7** gal
